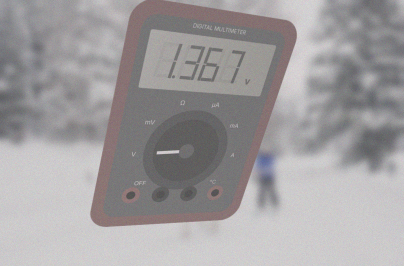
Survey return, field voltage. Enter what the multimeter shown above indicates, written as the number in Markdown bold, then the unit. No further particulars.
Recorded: **1.367** V
